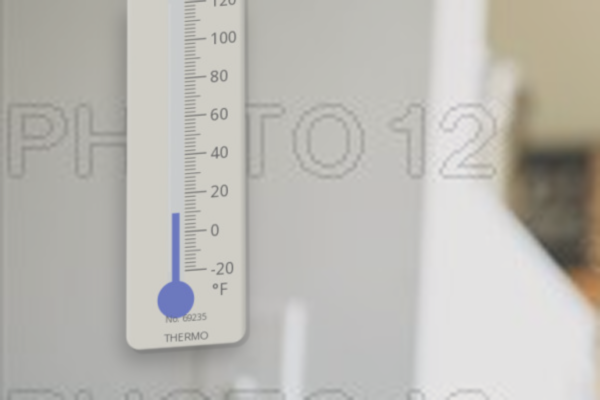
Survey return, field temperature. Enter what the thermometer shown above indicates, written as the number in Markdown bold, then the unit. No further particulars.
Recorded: **10** °F
